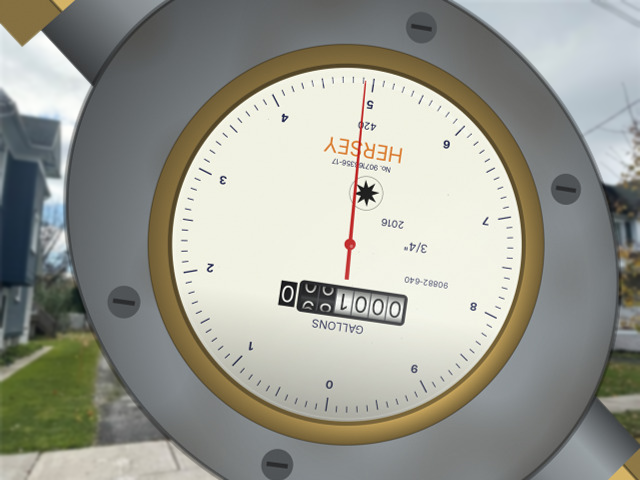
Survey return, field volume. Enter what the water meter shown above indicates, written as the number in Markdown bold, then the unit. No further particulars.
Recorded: **1894.9** gal
